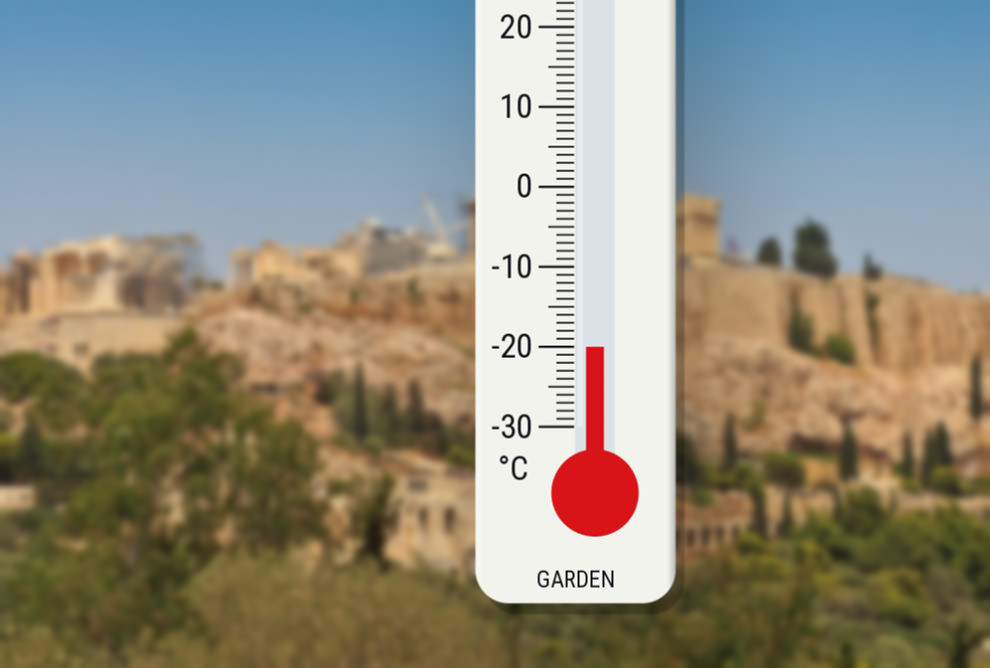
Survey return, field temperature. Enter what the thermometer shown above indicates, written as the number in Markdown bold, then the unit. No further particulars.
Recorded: **-20** °C
